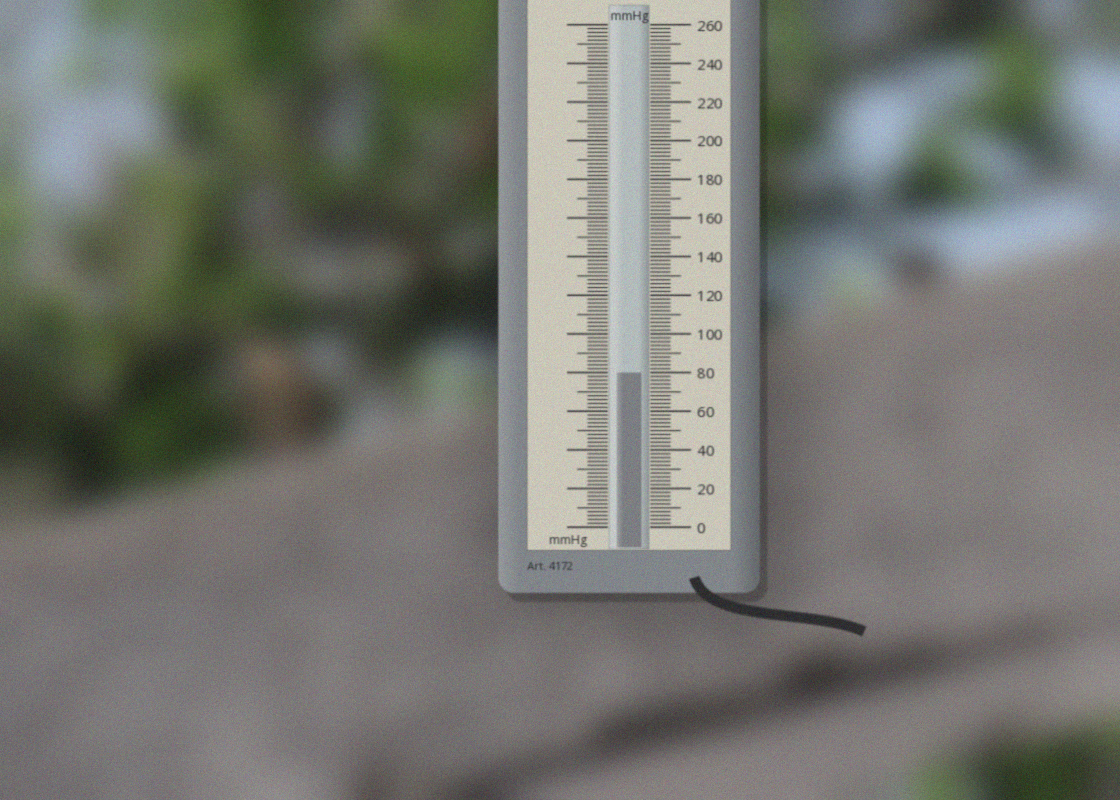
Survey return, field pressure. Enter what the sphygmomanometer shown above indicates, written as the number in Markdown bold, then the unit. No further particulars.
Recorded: **80** mmHg
